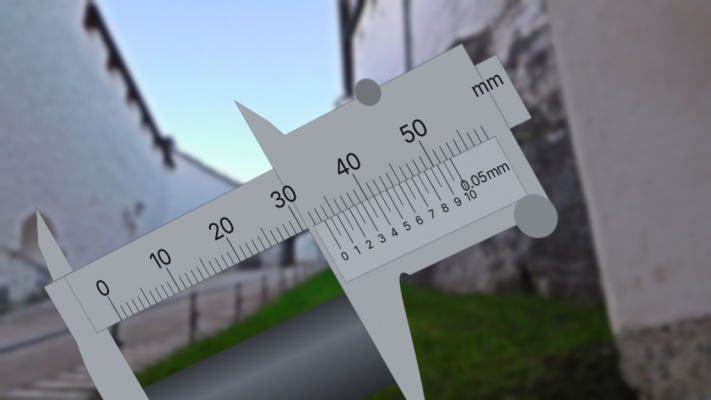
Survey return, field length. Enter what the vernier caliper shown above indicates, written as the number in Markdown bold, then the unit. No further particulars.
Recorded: **33.4** mm
